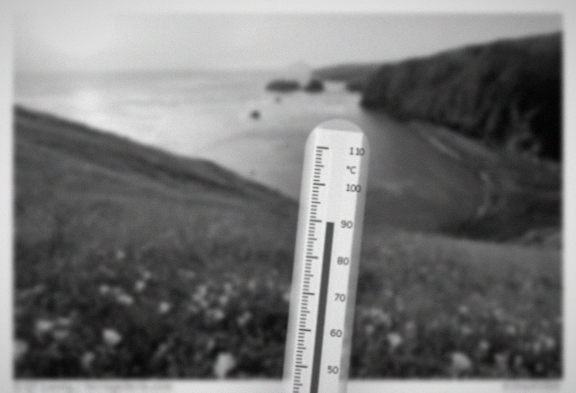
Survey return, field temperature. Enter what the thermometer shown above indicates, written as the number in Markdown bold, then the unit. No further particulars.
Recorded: **90** °C
